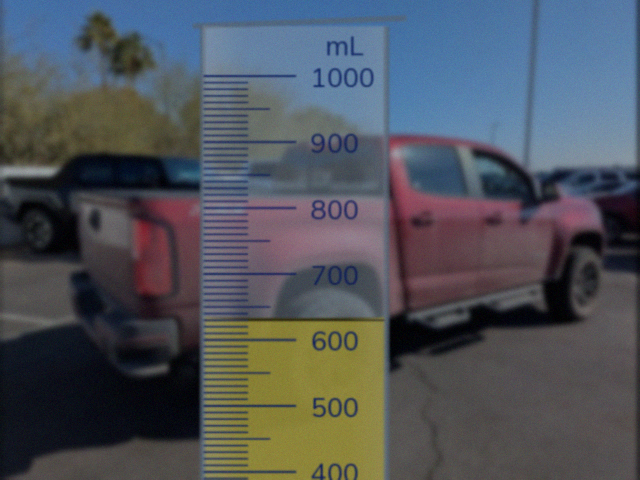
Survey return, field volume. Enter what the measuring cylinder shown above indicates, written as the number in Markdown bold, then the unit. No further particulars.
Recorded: **630** mL
